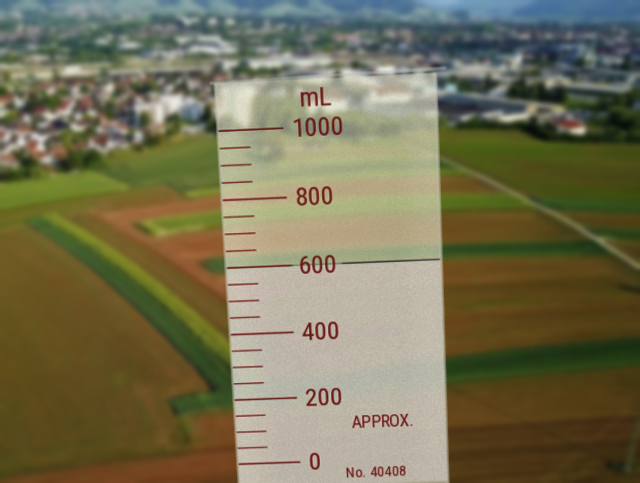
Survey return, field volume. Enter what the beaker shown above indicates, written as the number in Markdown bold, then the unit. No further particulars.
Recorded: **600** mL
